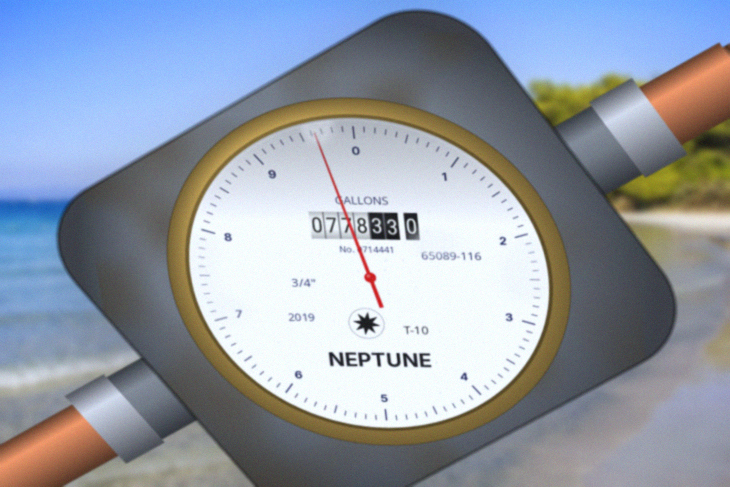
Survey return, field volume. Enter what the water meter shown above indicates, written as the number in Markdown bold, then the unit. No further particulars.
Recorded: **778329.6** gal
